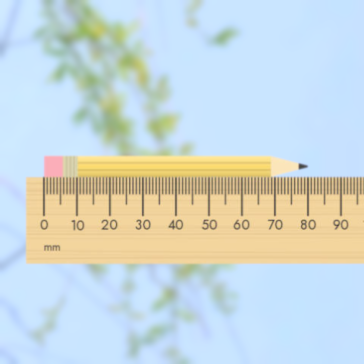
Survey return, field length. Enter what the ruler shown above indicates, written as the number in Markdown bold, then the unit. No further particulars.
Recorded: **80** mm
